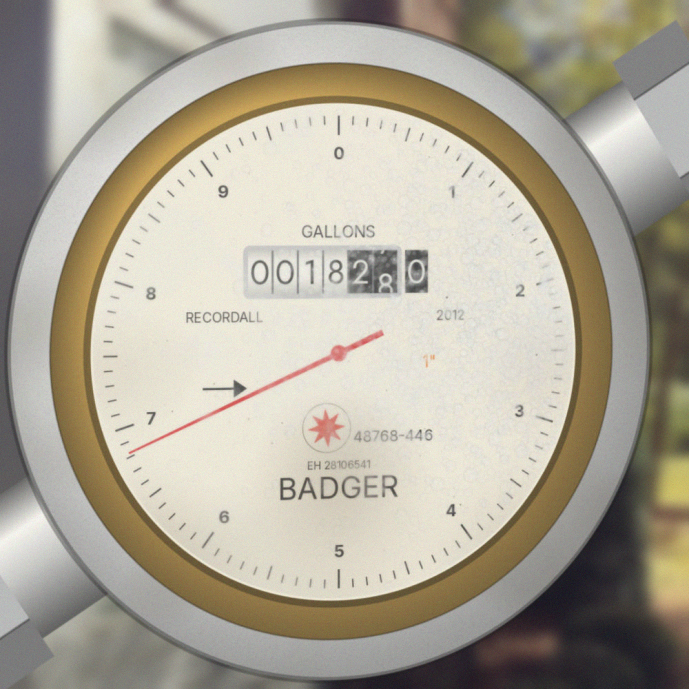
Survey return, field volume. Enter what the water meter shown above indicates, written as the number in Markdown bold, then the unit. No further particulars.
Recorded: **18276.8** gal
